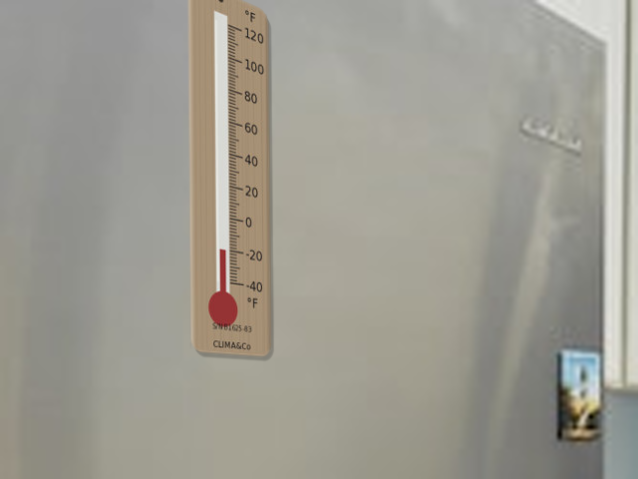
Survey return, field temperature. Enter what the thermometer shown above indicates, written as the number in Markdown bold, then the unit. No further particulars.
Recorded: **-20** °F
